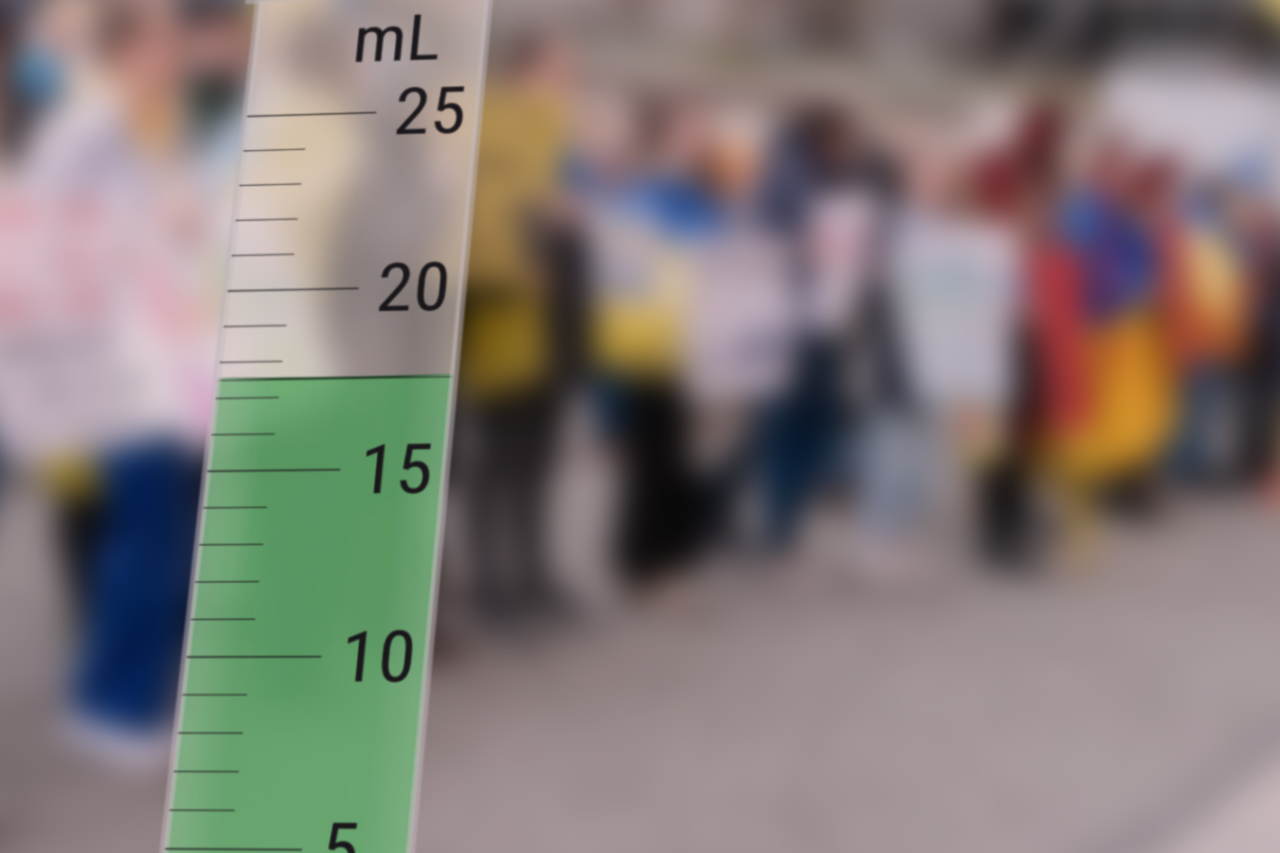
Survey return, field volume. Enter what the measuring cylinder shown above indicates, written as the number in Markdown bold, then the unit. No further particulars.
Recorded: **17.5** mL
